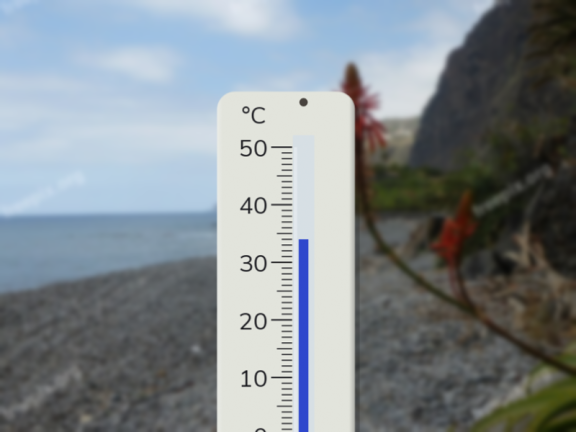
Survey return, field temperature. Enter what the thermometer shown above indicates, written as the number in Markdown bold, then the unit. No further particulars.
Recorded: **34** °C
